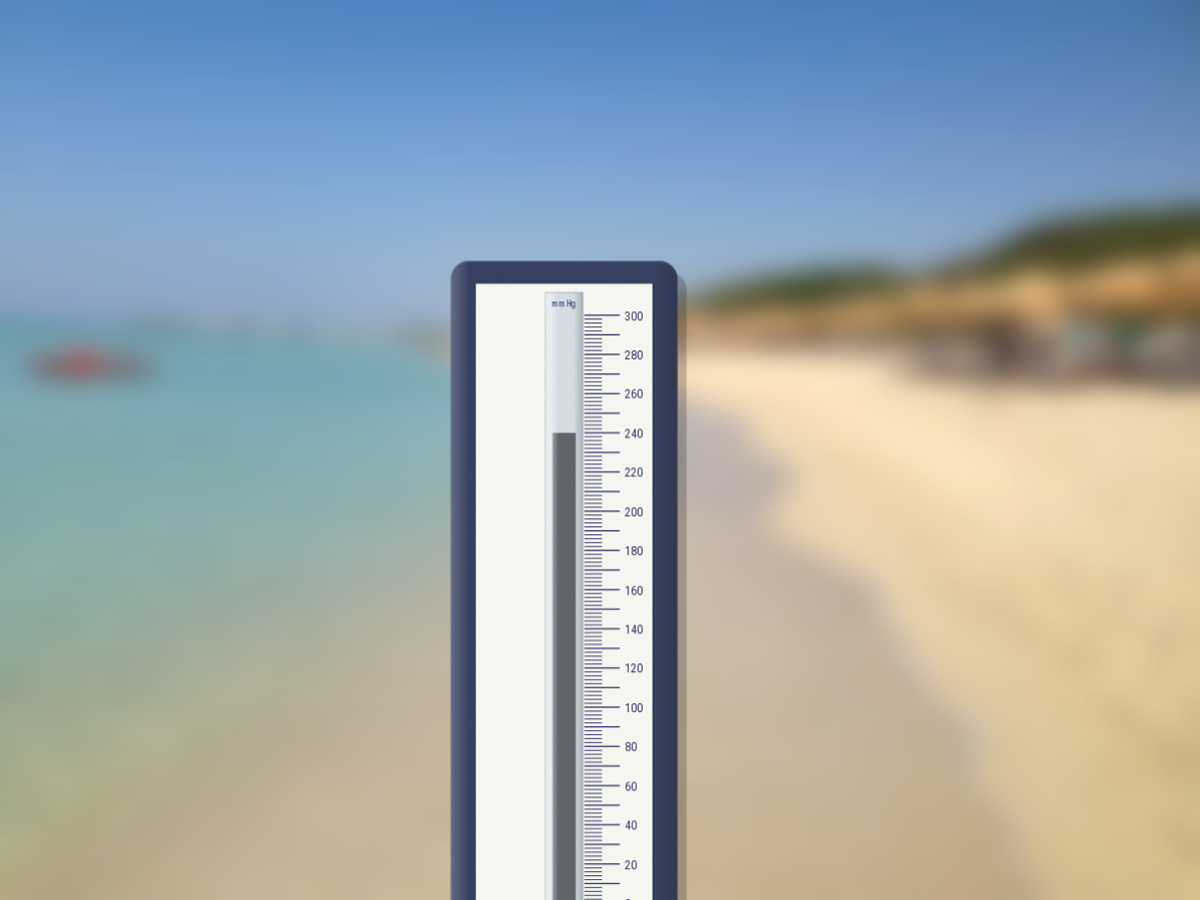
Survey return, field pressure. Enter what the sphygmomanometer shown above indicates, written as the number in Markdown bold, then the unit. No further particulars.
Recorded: **240** mmHg
